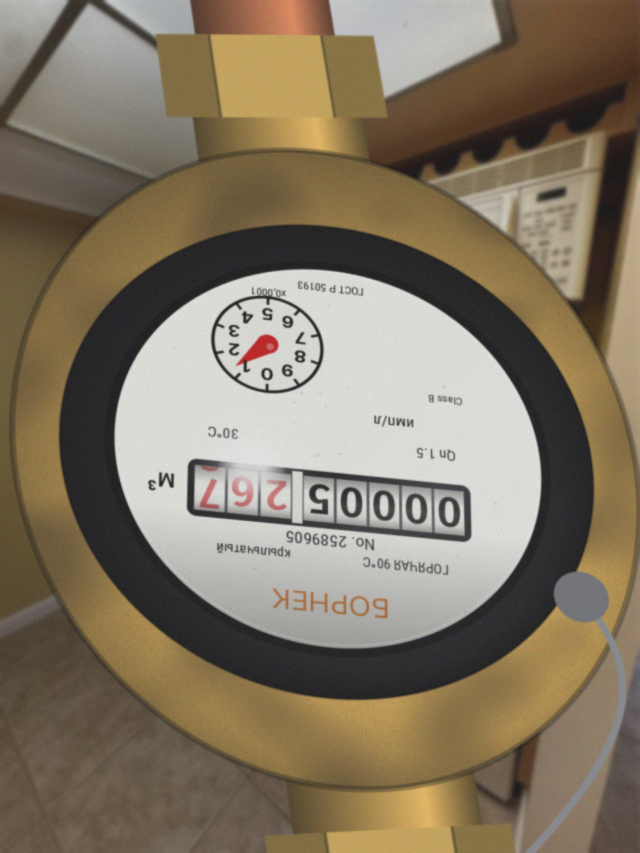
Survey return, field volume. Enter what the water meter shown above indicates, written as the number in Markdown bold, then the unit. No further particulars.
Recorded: **5.2671** m³
